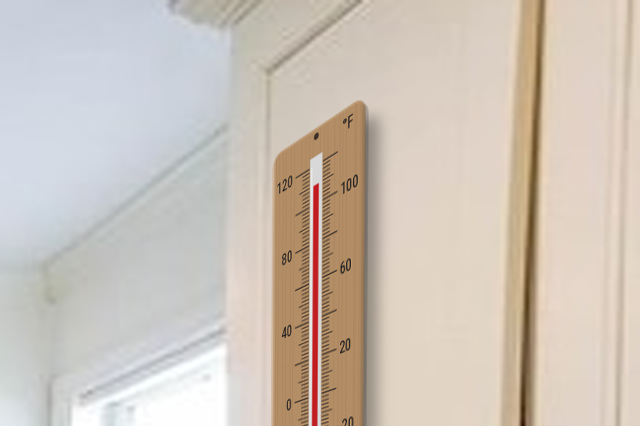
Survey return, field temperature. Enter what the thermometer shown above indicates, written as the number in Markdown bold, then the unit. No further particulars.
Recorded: **110** °F
